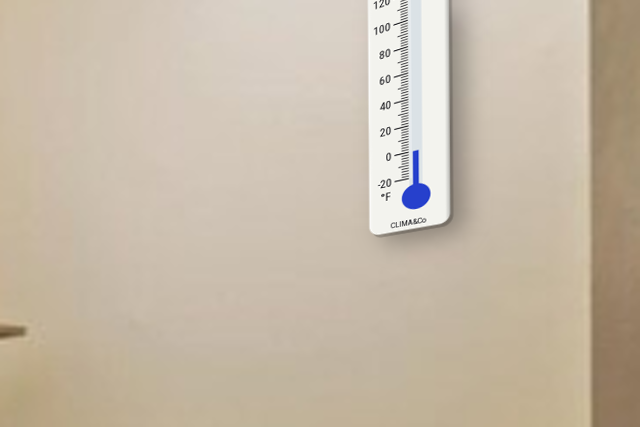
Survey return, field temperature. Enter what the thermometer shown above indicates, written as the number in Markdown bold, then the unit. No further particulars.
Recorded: **0** °F
